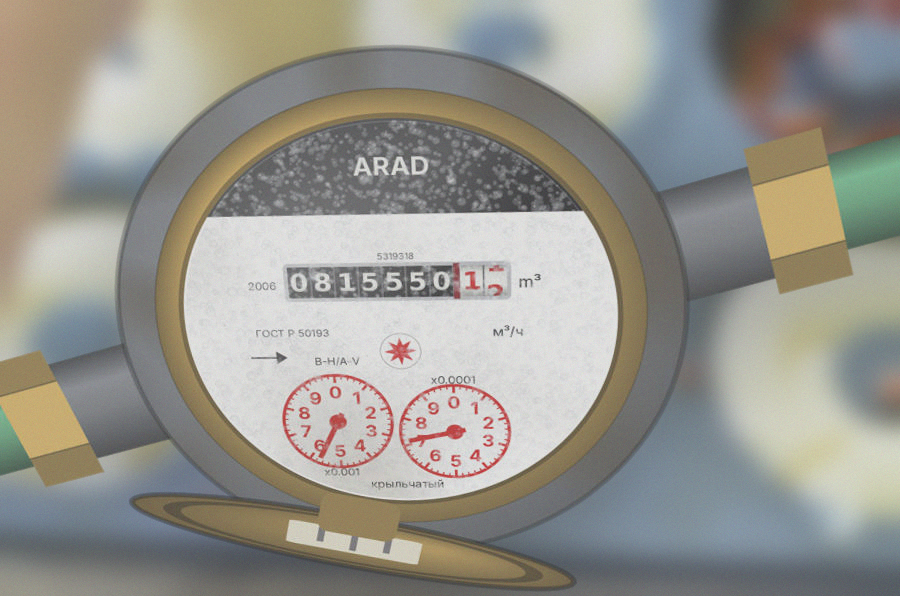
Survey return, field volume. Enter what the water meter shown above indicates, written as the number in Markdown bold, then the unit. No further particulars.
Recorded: **815550.1157** m³
